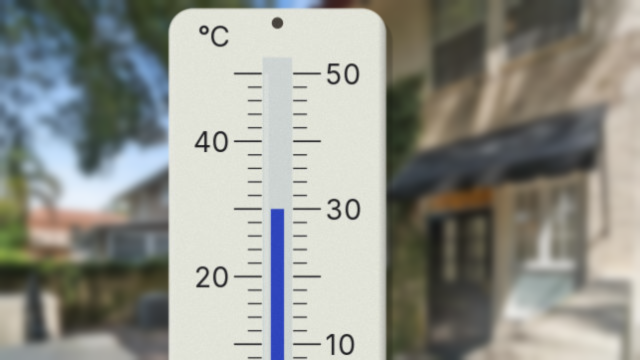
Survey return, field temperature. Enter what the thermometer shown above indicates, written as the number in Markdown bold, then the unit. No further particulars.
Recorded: **30** °C
